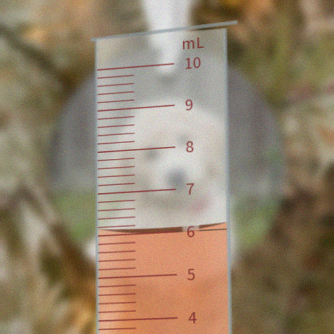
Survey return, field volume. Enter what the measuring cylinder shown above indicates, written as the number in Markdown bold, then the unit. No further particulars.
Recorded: **6** mL
